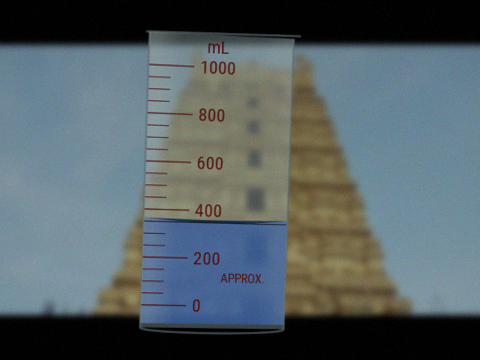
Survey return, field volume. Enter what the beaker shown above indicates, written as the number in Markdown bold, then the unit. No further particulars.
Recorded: **350** mL
